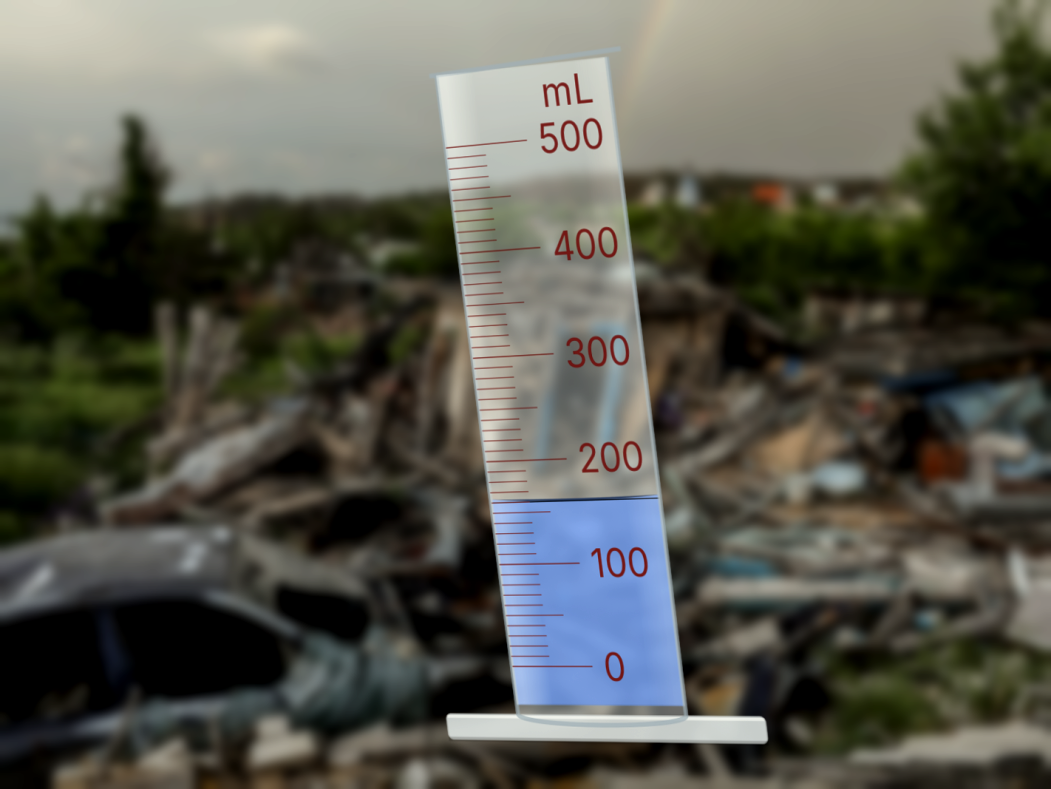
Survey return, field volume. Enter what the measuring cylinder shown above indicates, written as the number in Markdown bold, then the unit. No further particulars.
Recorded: **160** mL
